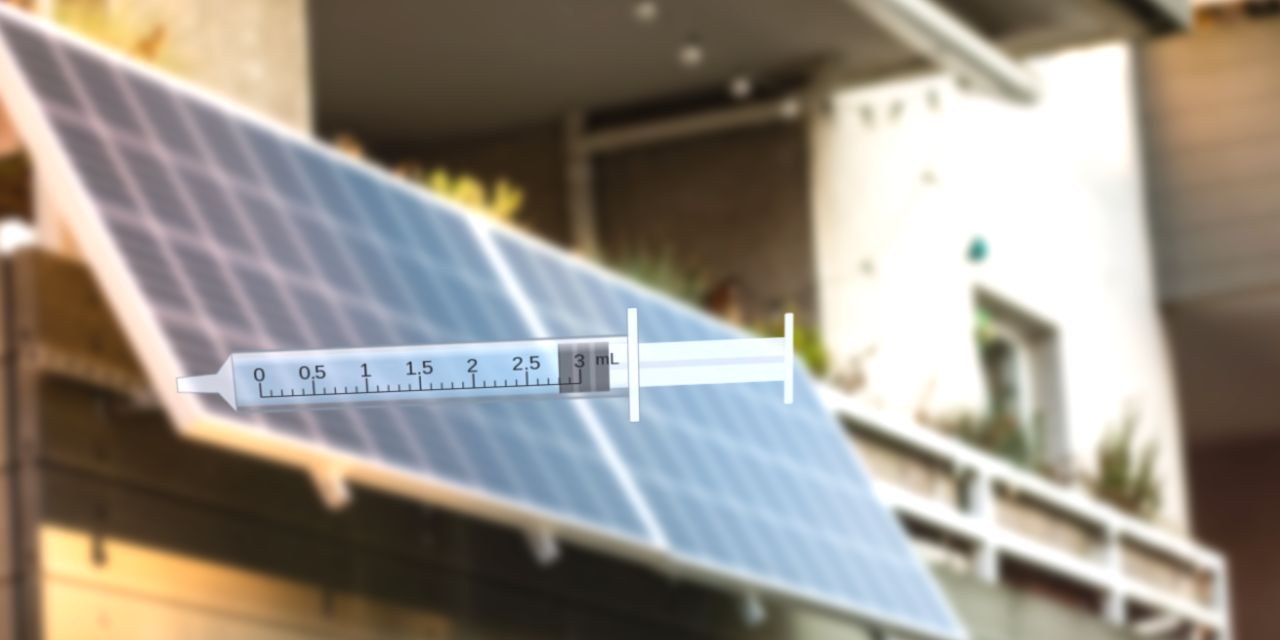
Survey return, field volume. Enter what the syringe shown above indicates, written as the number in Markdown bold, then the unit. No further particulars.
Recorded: **2.8** mL
